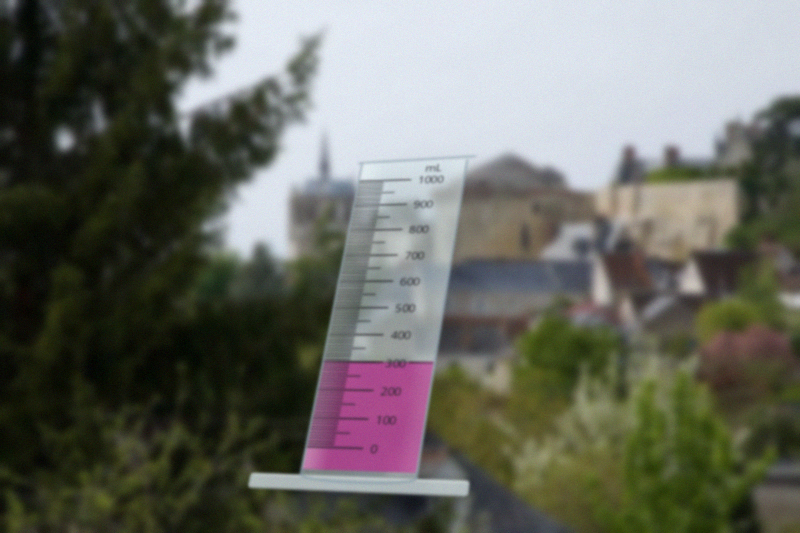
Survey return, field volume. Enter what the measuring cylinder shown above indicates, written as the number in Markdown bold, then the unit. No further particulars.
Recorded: **300** mL
